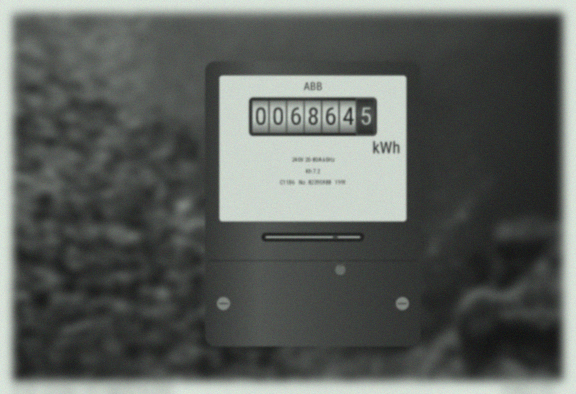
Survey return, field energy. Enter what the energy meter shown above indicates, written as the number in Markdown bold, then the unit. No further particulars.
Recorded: **6864.5** kWh
